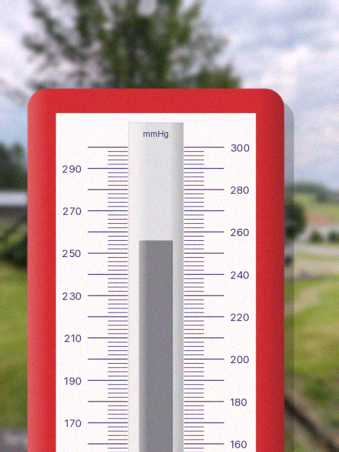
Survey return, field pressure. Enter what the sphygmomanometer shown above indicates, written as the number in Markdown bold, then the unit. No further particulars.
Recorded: **256** mmHg
